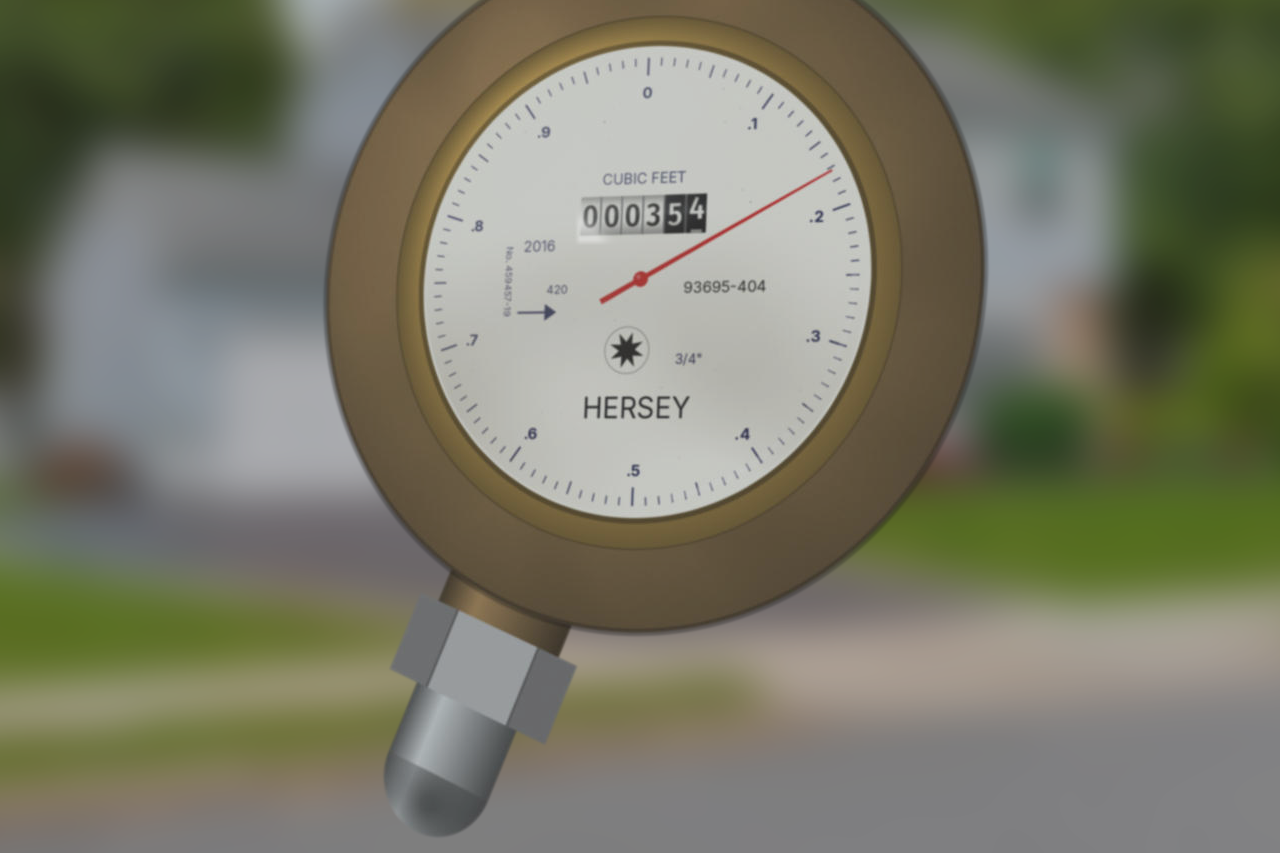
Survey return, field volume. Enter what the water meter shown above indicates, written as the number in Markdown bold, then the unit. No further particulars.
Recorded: **354.17** ft³
